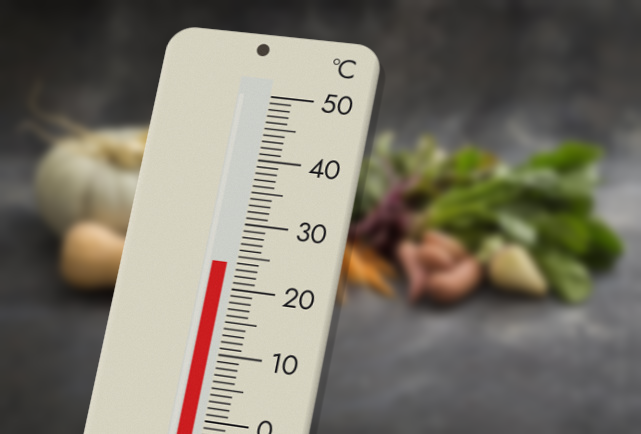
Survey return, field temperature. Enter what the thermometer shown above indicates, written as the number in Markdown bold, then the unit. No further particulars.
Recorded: **24** °C
